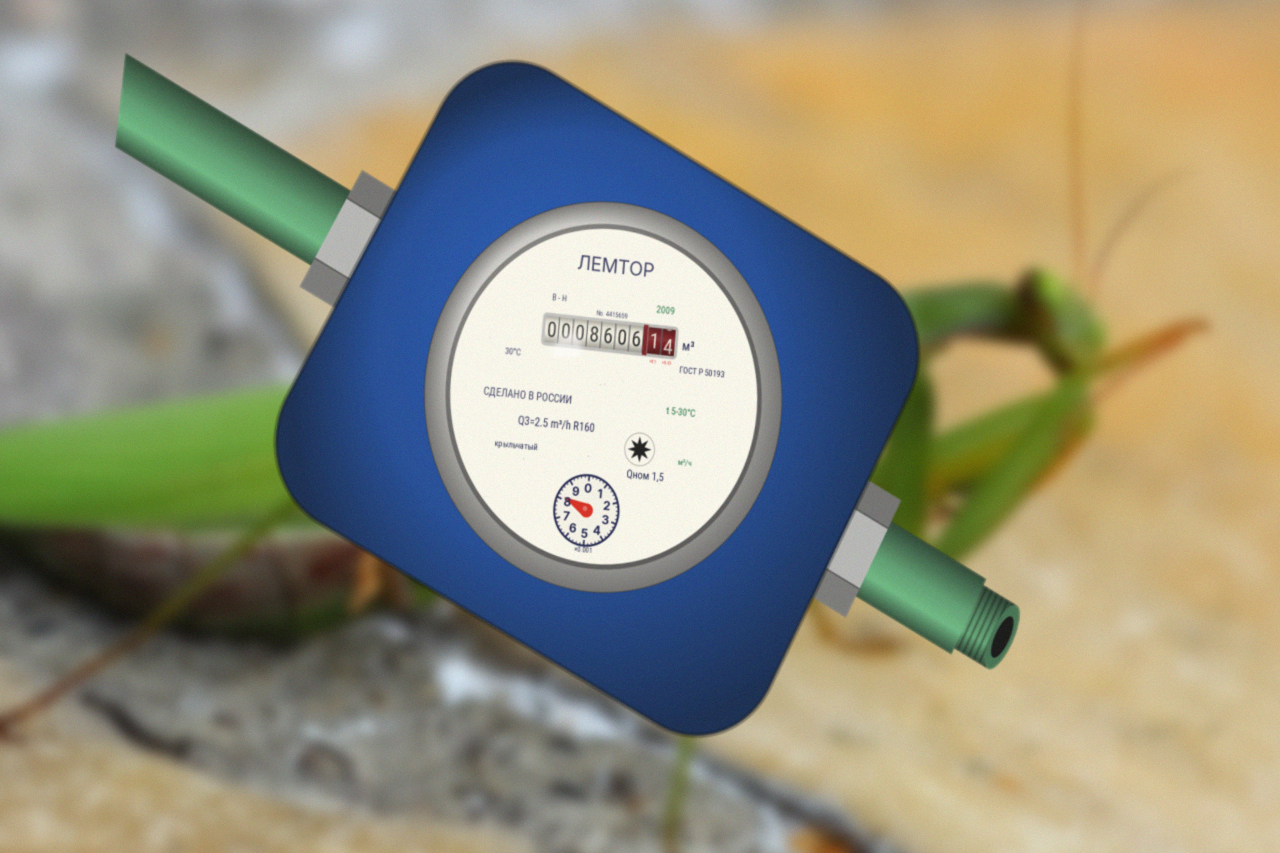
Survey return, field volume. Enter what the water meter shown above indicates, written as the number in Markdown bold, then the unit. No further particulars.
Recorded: **8606.138** m³
